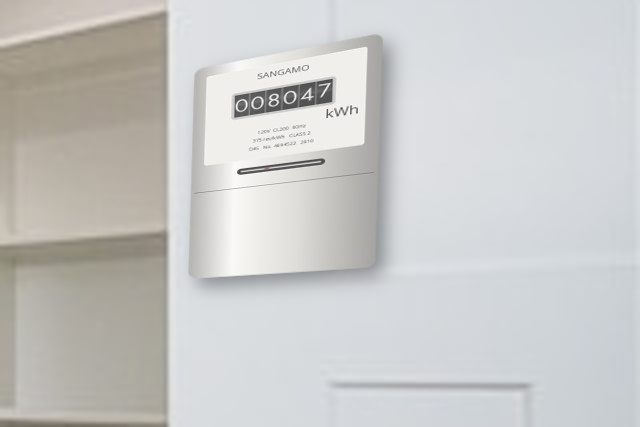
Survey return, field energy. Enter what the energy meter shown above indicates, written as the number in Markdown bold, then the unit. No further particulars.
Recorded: **8047** kWh
